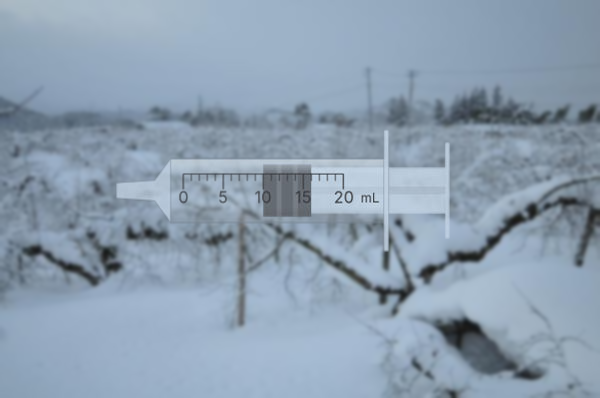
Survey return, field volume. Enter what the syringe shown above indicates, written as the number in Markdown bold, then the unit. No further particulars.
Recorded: **10** mL
